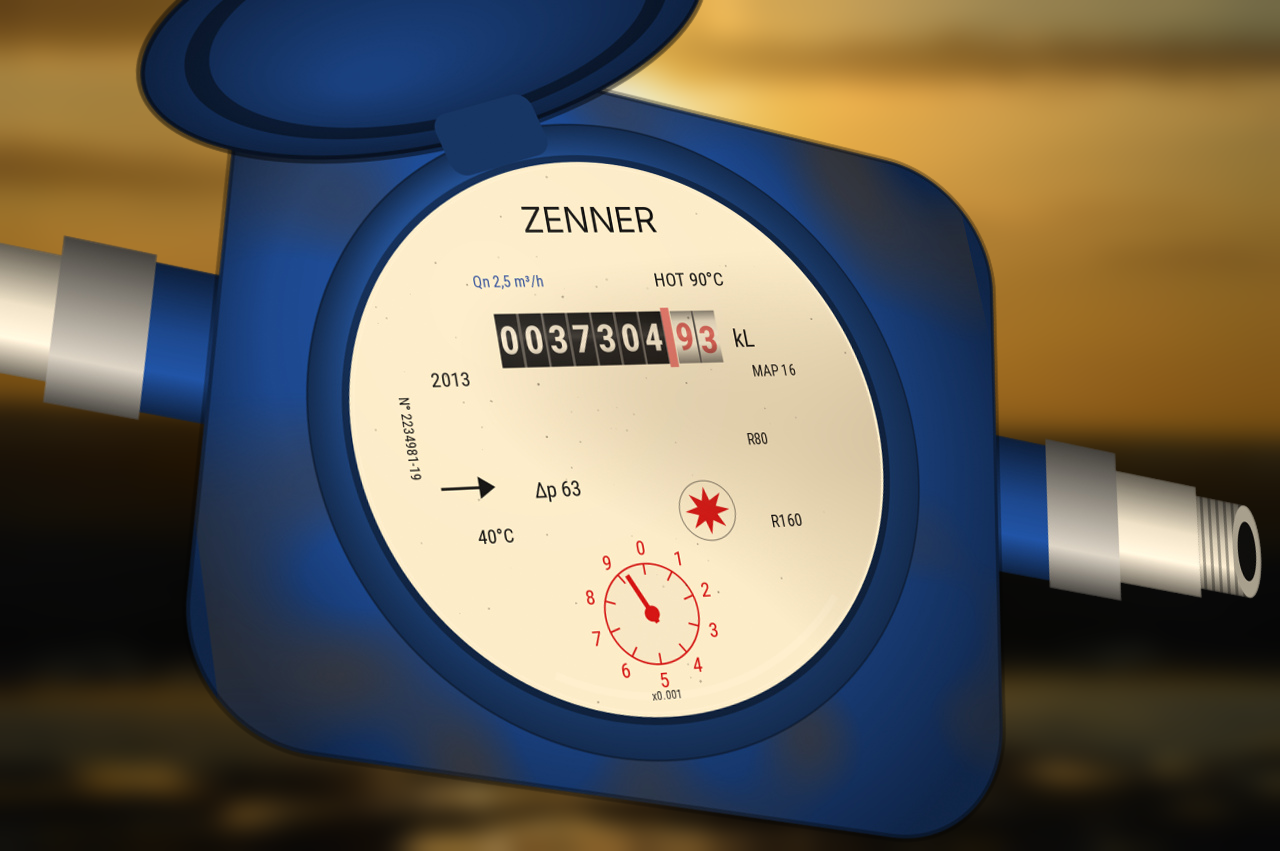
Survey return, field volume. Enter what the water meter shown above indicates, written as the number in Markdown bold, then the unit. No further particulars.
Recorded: **37304.929** kL
